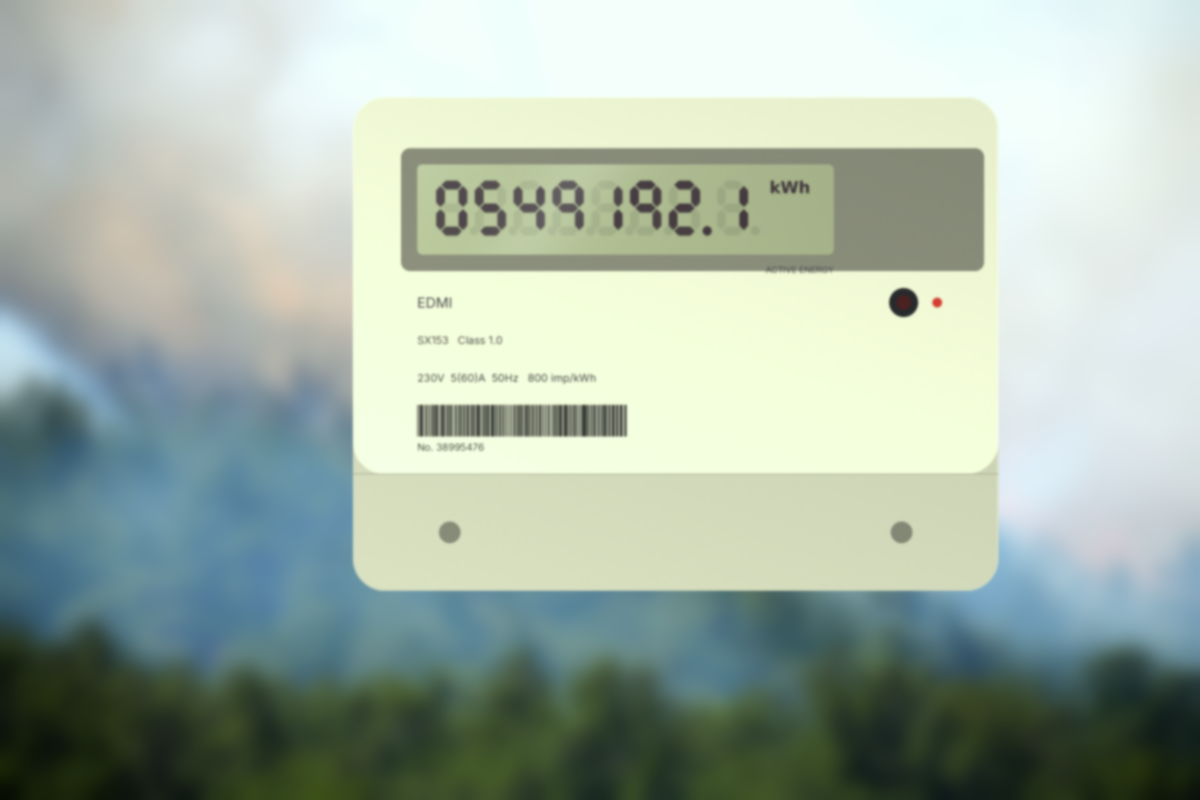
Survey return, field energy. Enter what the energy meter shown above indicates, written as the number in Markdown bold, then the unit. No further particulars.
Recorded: **549192.1** kWh
